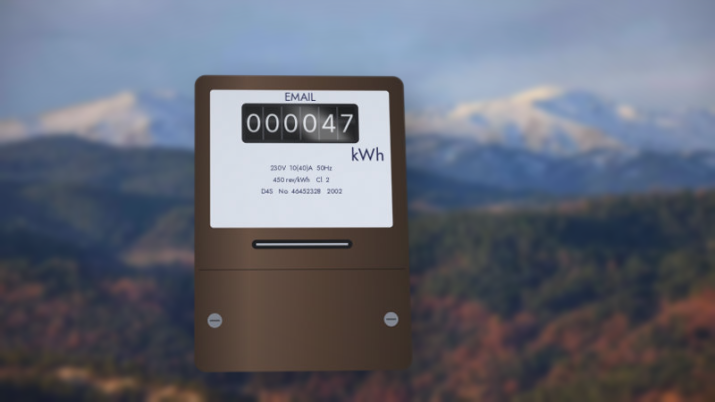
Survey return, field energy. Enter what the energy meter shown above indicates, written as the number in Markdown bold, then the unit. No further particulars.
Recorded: **47** kWh
